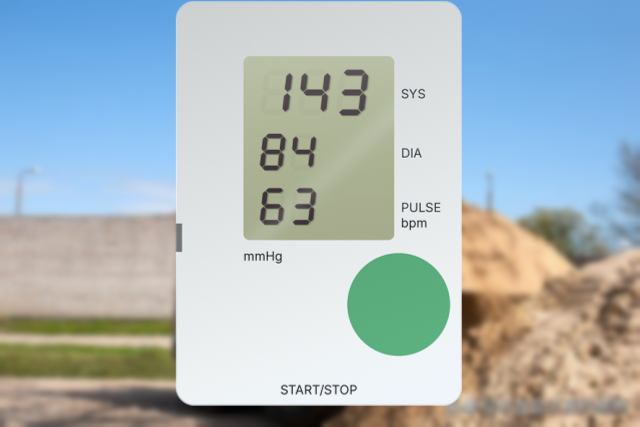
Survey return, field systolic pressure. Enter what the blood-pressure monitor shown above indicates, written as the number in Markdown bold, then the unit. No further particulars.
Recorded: **143** mmHg
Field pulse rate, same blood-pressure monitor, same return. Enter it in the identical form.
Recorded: **63** bpm
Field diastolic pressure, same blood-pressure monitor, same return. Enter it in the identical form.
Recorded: **84** mmHg
